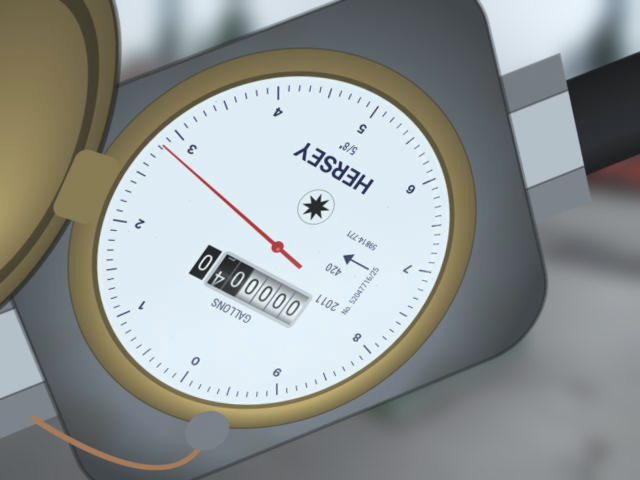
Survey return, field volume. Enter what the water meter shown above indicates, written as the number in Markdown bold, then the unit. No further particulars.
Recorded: **42.8** gal
